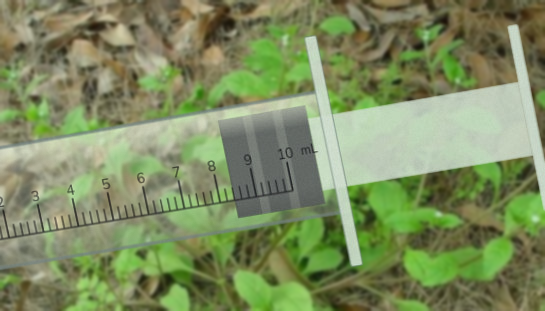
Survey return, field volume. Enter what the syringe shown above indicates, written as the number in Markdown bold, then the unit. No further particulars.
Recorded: **8.4** mL
